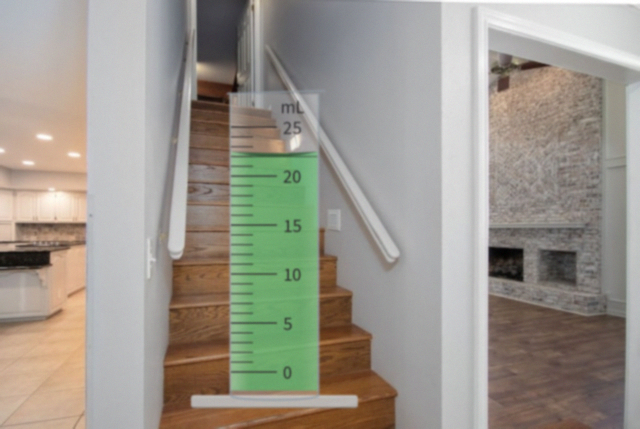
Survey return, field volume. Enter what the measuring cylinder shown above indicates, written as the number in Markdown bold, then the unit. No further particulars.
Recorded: **22** mL
